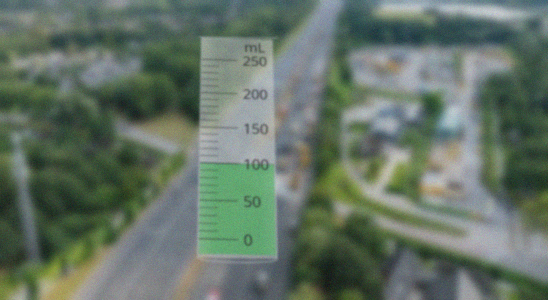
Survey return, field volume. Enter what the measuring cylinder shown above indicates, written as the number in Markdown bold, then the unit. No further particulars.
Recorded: **100** mL
